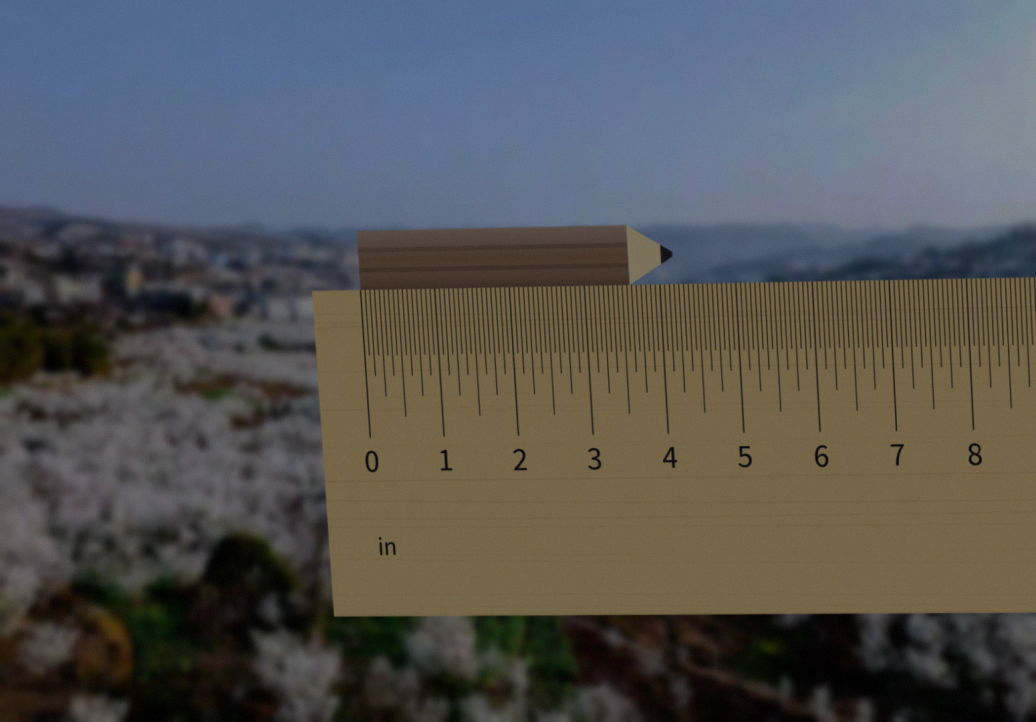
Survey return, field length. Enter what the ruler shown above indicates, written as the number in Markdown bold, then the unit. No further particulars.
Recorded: **4.1875** in
